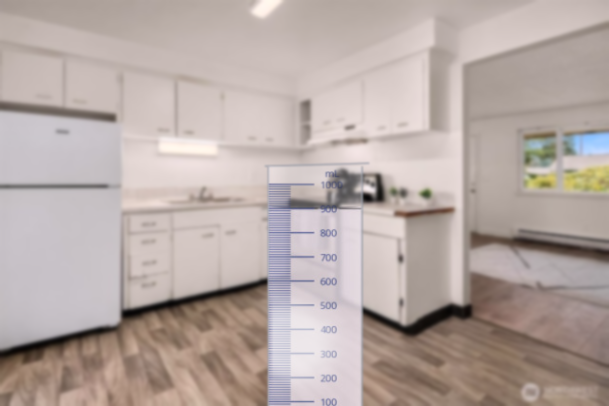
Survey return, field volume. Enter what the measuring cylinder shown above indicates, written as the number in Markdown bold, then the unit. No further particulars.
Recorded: **900** mL
